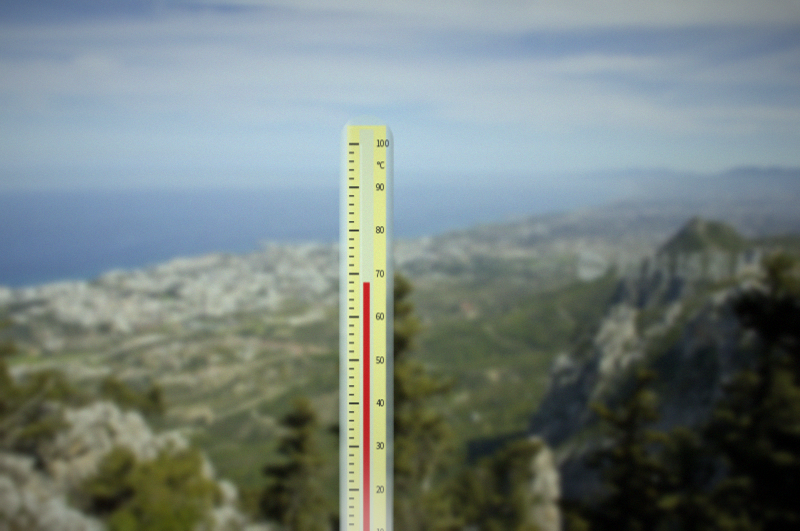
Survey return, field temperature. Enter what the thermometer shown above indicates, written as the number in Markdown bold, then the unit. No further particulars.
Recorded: **68** °C
